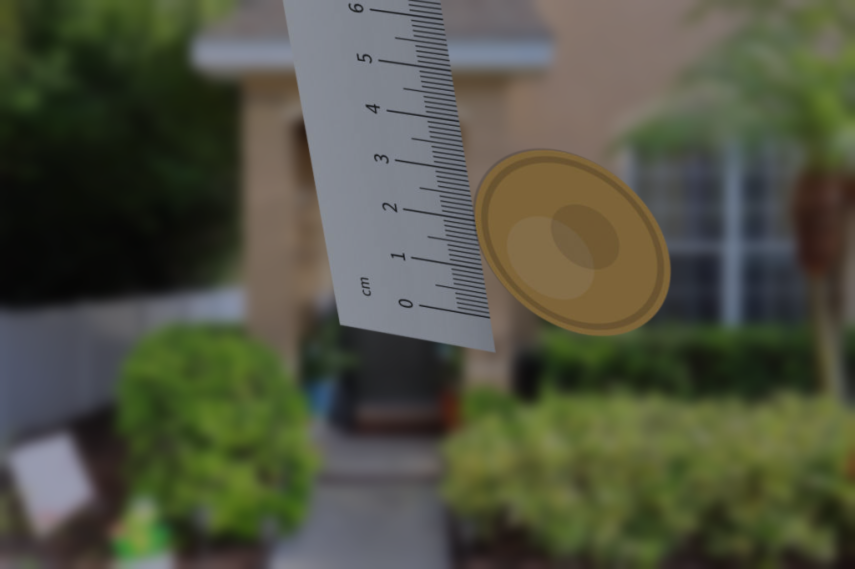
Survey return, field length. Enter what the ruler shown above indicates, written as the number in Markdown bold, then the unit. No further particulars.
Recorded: **3.7** cm
